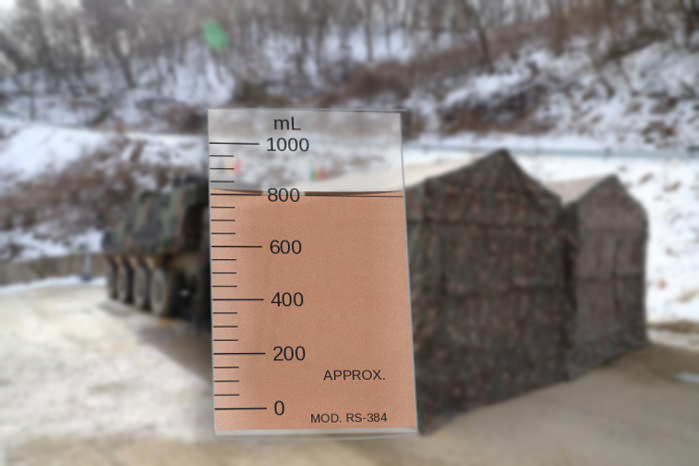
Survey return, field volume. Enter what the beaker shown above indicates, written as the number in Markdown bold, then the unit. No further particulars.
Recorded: **800** mL
